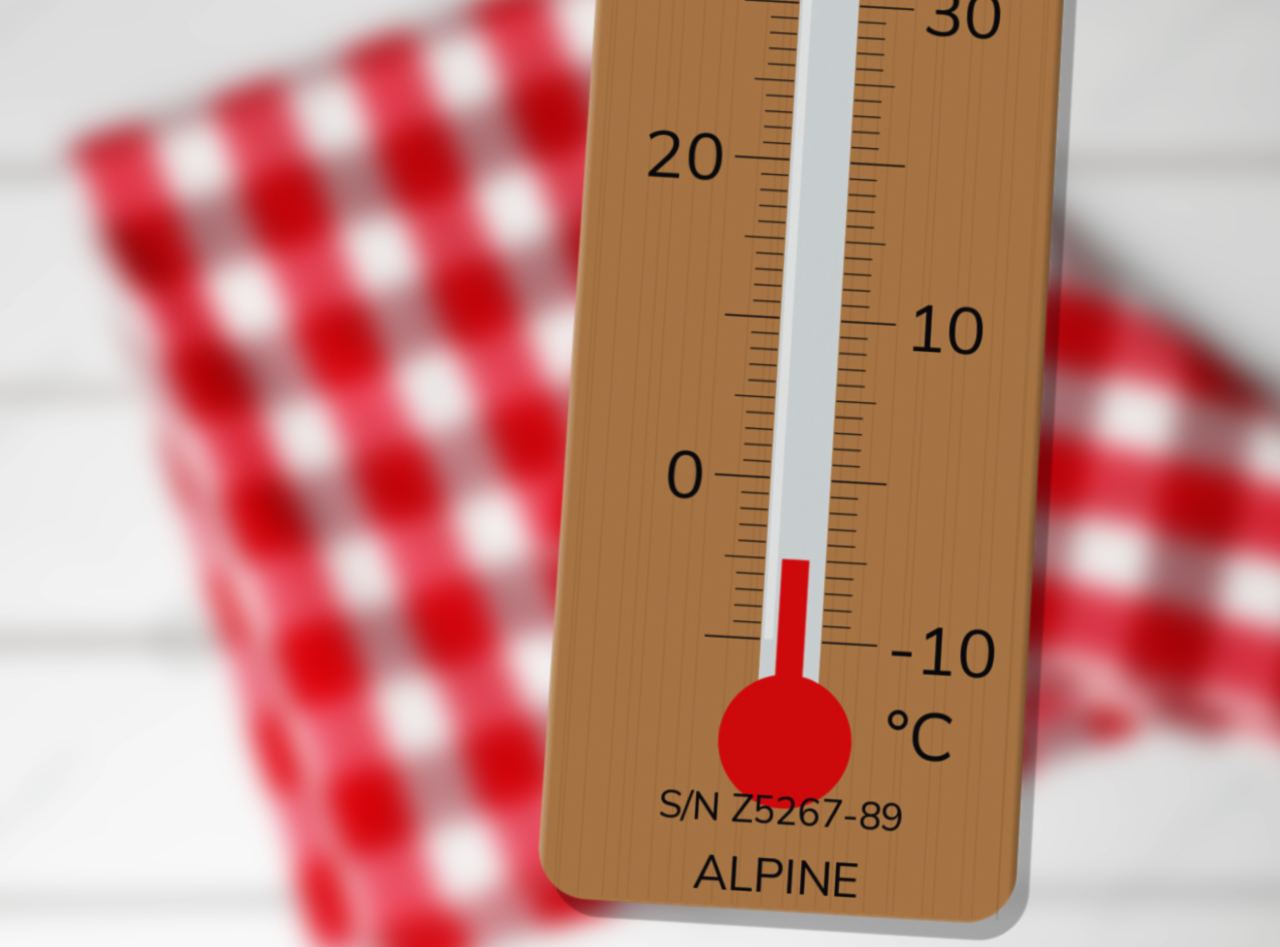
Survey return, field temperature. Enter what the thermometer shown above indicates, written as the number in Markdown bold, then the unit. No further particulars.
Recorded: **-5** °C
